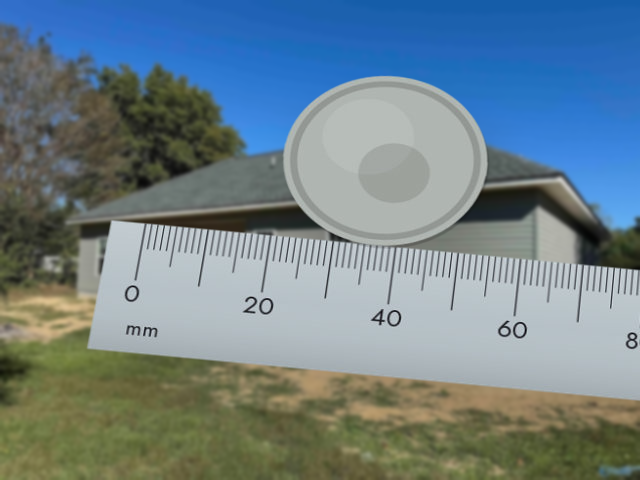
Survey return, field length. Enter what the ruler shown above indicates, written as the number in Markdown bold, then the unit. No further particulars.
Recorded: **33** mm
